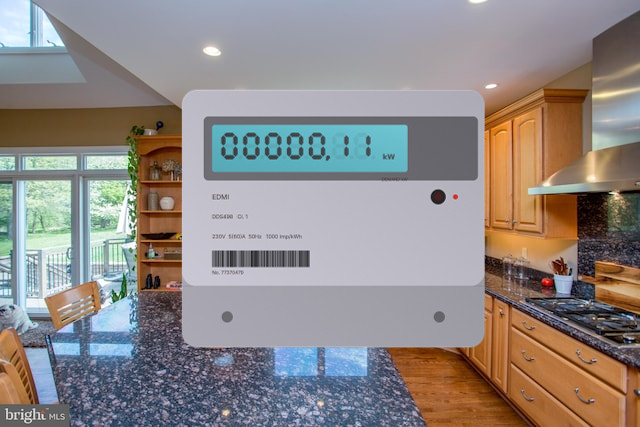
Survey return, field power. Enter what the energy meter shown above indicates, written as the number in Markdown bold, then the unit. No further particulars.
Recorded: **0.11** kW
